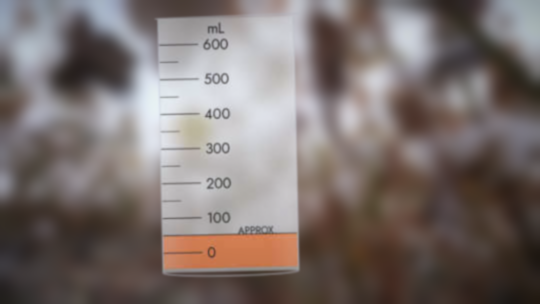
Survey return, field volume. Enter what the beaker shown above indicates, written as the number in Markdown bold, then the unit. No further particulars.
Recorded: **50** mL
